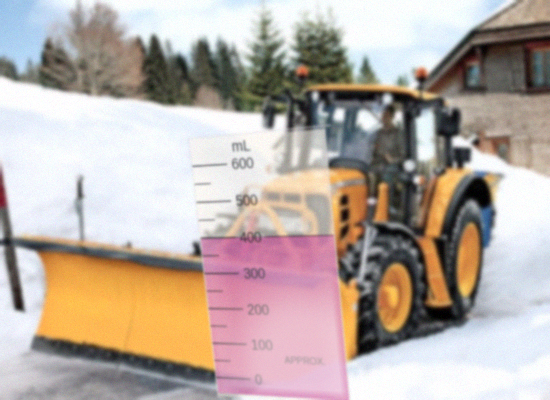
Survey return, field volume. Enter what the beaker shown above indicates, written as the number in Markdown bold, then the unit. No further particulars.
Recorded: **400** mL
